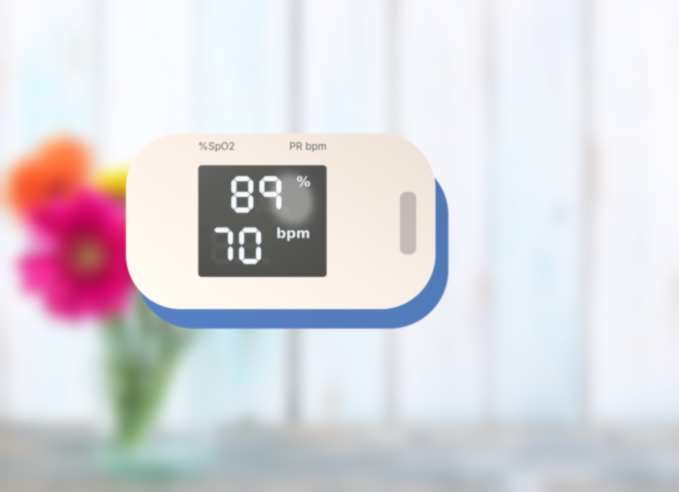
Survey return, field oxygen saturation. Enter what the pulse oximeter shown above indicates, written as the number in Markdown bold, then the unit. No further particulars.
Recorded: **89** %
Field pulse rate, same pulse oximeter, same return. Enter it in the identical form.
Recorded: **70** bpm
